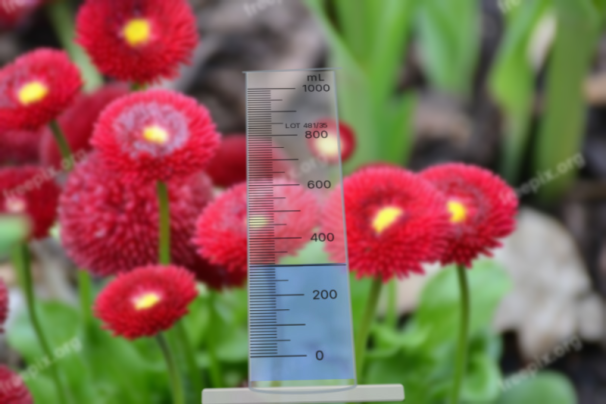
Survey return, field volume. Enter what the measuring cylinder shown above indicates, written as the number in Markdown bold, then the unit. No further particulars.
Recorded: **300** mL
